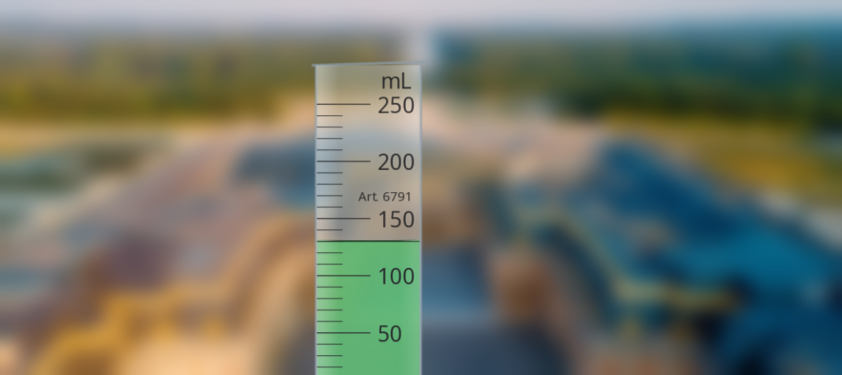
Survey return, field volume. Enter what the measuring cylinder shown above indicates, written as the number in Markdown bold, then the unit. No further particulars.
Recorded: **130** mL
